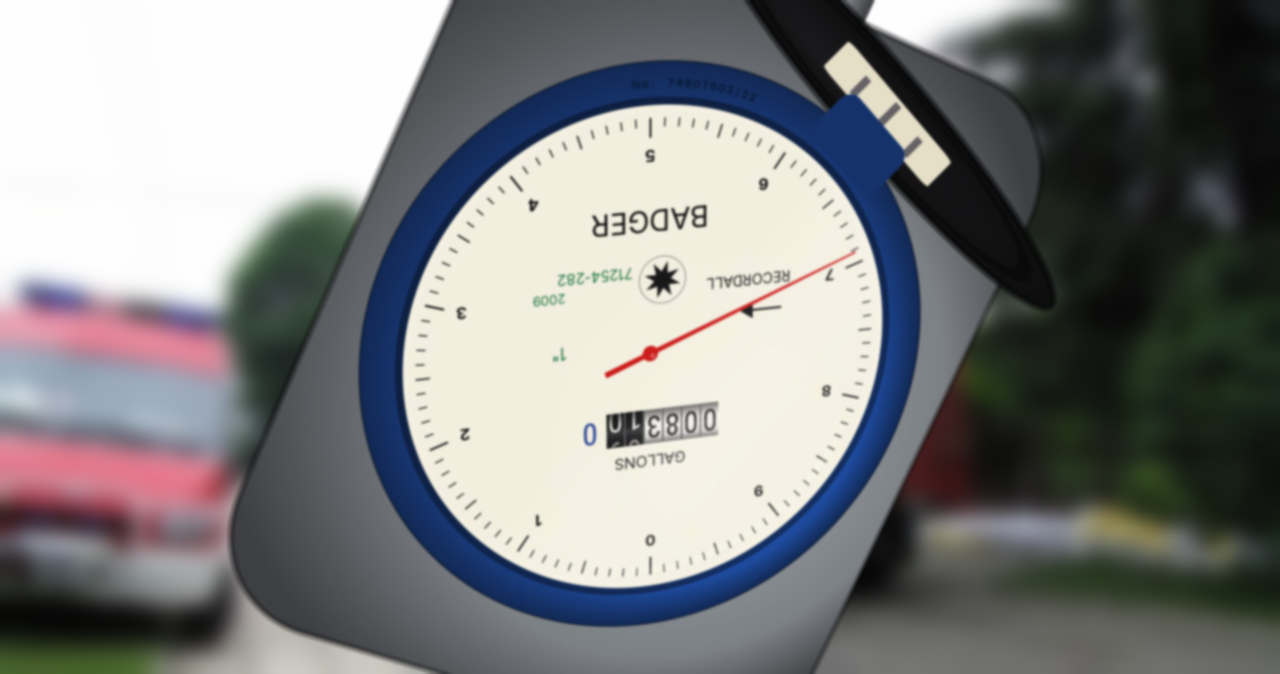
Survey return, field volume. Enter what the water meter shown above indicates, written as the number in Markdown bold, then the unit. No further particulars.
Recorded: **83096.9** gal
